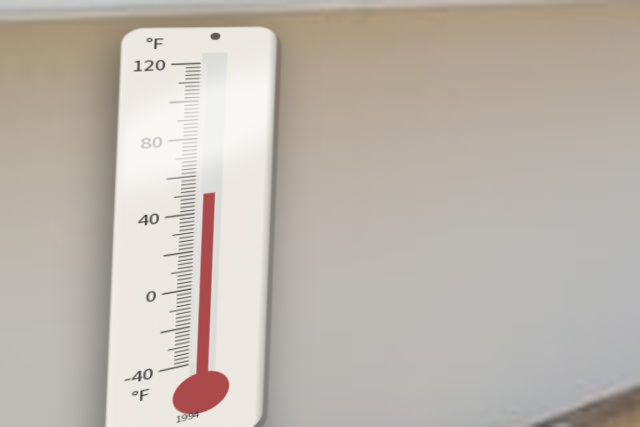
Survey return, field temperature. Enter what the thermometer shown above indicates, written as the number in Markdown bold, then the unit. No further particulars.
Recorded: **50** °F
